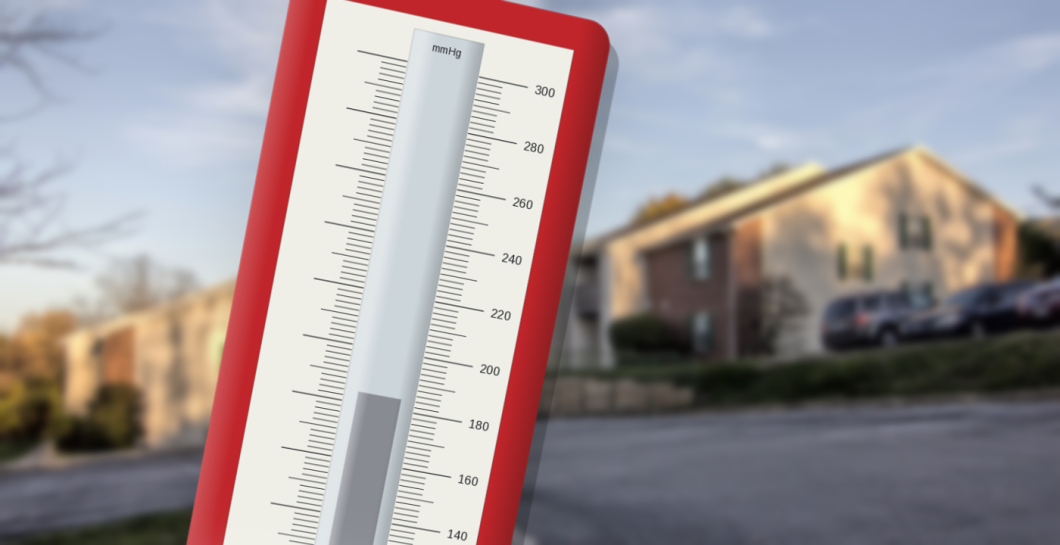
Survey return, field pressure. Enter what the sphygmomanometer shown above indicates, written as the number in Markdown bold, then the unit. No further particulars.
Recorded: **184** mmHg
